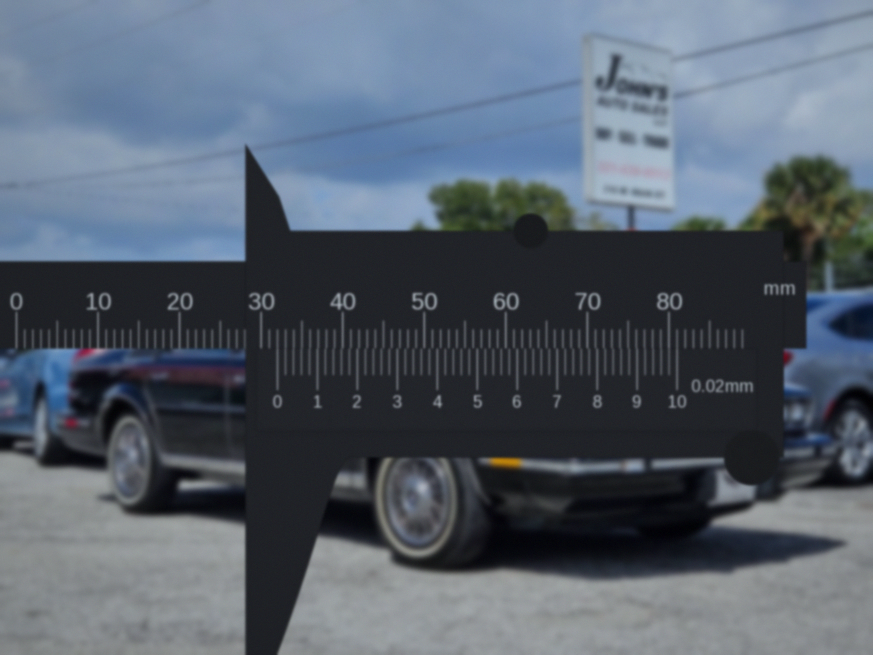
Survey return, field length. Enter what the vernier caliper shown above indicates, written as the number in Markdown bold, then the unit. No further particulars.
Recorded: **32.0** mm
